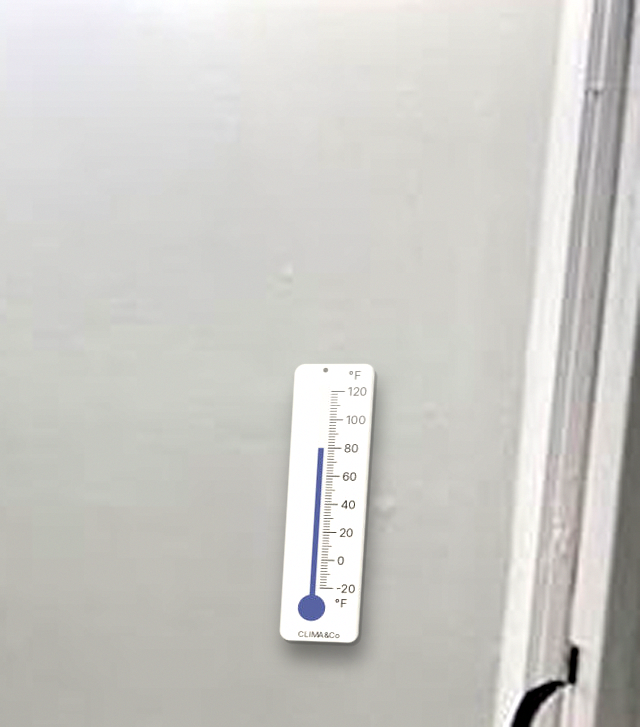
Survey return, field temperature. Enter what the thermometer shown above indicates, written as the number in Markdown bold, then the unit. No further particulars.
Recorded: **80** °F
